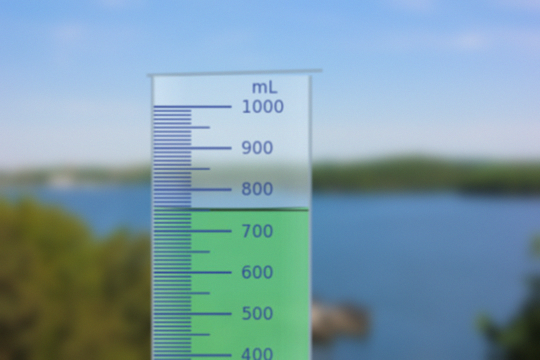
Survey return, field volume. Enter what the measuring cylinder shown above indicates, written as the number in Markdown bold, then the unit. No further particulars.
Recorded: **750** mL
